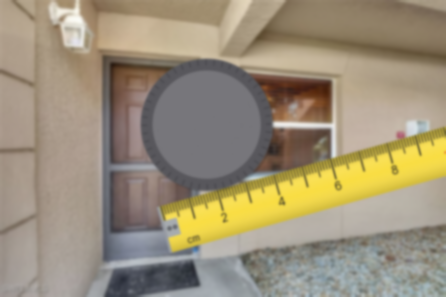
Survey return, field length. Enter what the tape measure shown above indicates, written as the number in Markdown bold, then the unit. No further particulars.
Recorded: **4.5** cm
